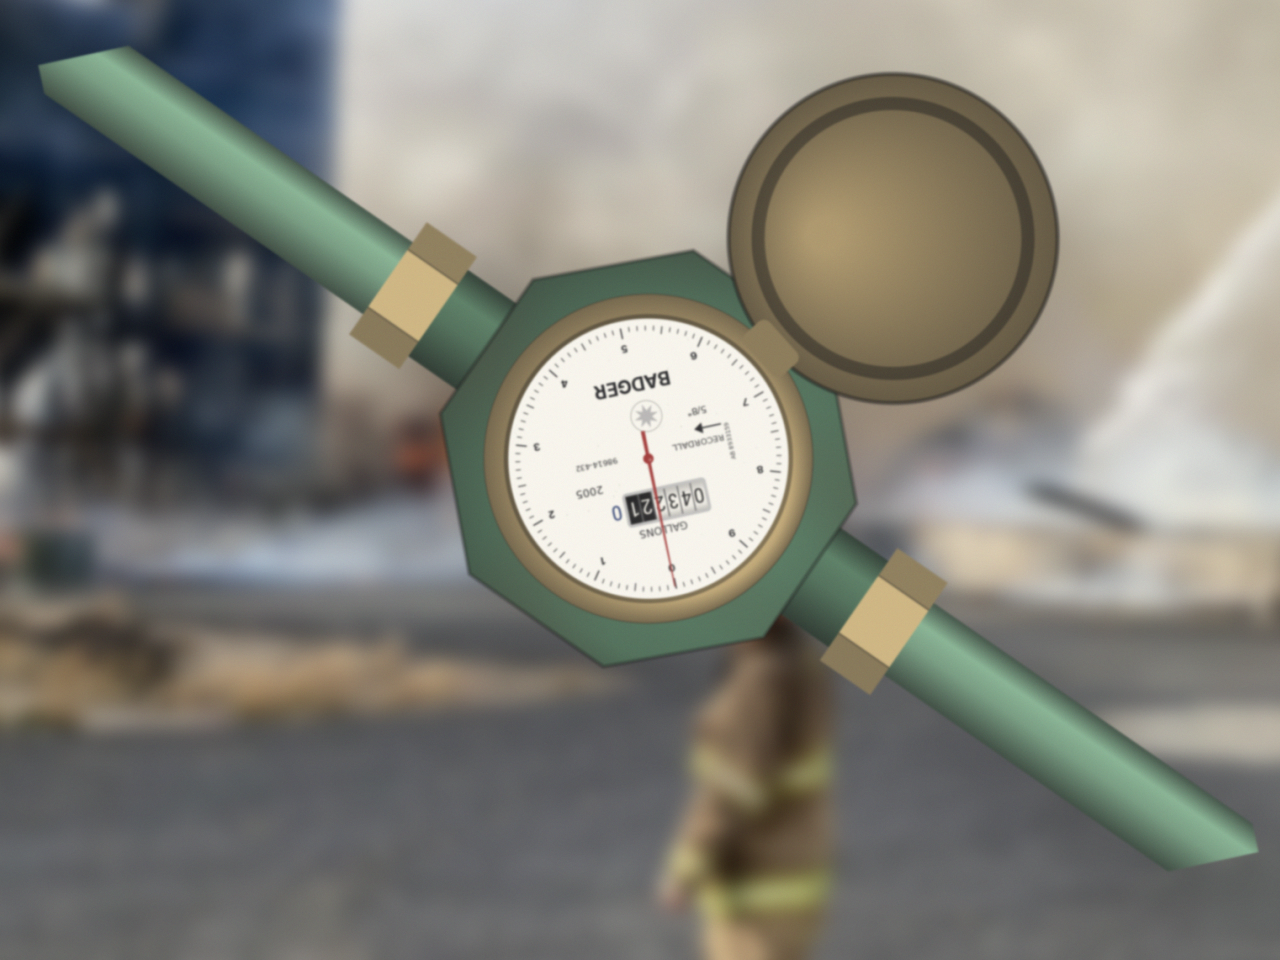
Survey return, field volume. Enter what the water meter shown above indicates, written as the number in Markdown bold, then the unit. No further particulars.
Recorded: **432210.0** gal
